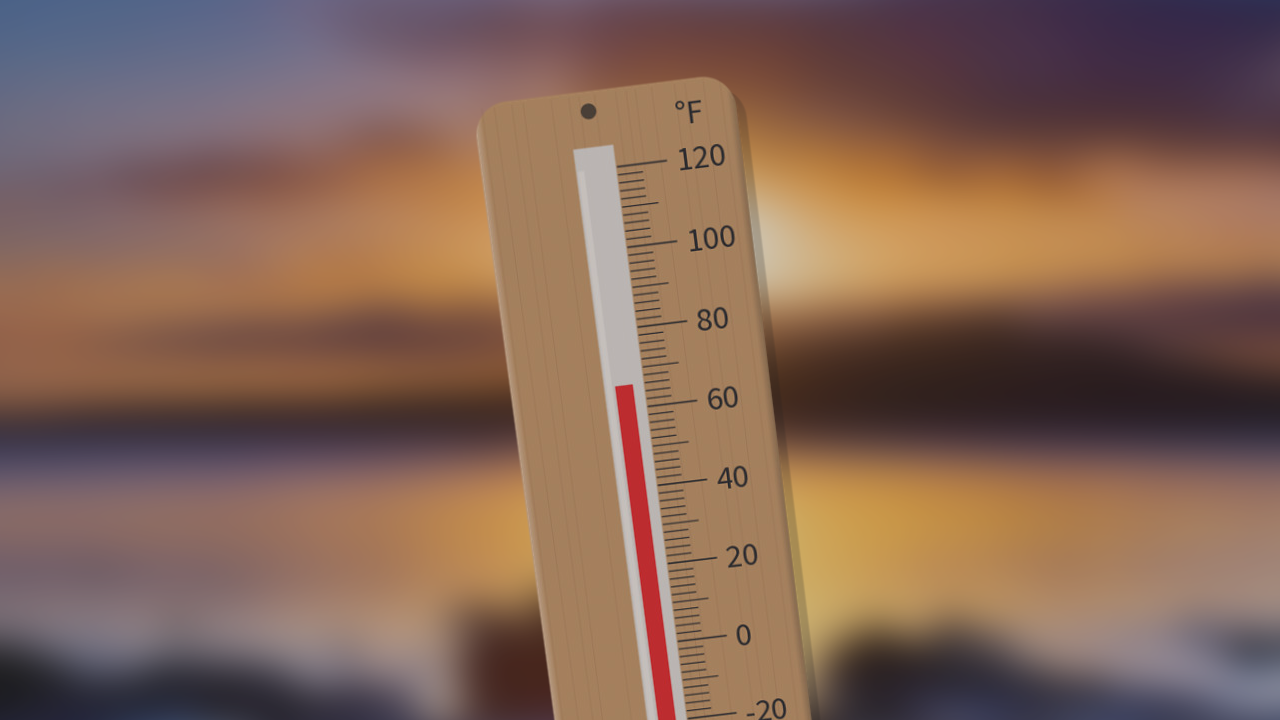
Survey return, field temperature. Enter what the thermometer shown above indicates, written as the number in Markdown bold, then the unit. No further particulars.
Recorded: **66** °F
